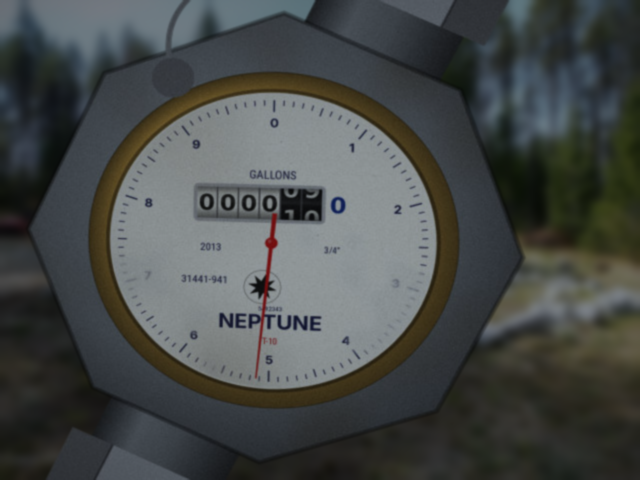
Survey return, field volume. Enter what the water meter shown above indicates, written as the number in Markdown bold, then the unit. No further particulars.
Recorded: **95.1** gal
